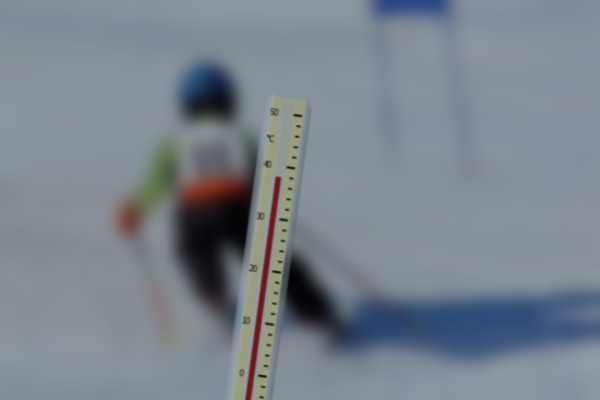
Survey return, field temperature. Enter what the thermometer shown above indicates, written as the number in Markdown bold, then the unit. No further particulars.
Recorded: **38** °C
